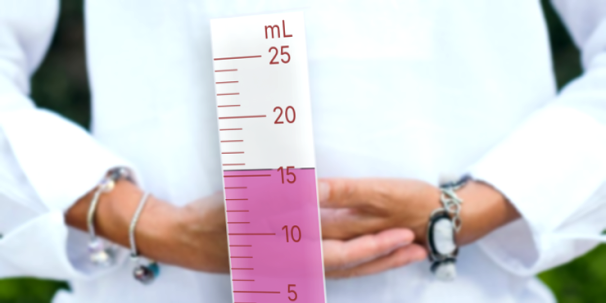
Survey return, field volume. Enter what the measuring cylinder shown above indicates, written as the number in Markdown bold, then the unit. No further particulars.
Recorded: **15.5** mL
